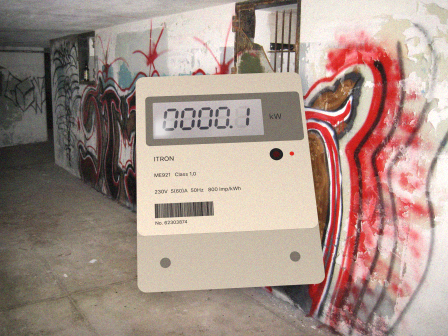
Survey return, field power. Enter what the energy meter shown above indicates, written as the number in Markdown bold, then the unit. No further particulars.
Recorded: **0.1** kW
